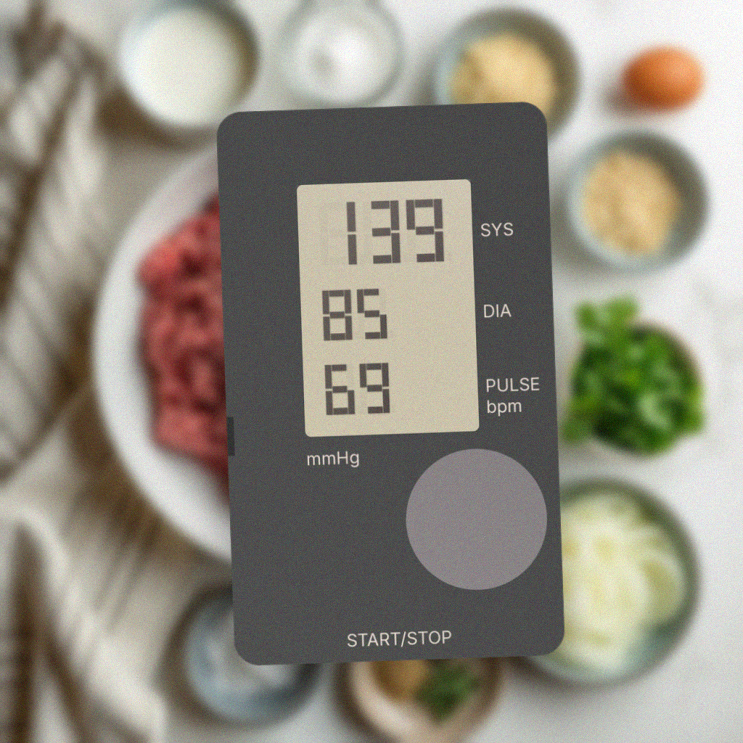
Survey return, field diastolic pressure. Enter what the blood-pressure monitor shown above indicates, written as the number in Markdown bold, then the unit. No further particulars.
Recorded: **85** mmHg
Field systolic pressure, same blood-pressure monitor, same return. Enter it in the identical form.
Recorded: **139** mmHg
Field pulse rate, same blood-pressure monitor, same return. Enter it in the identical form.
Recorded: **69** bpm
